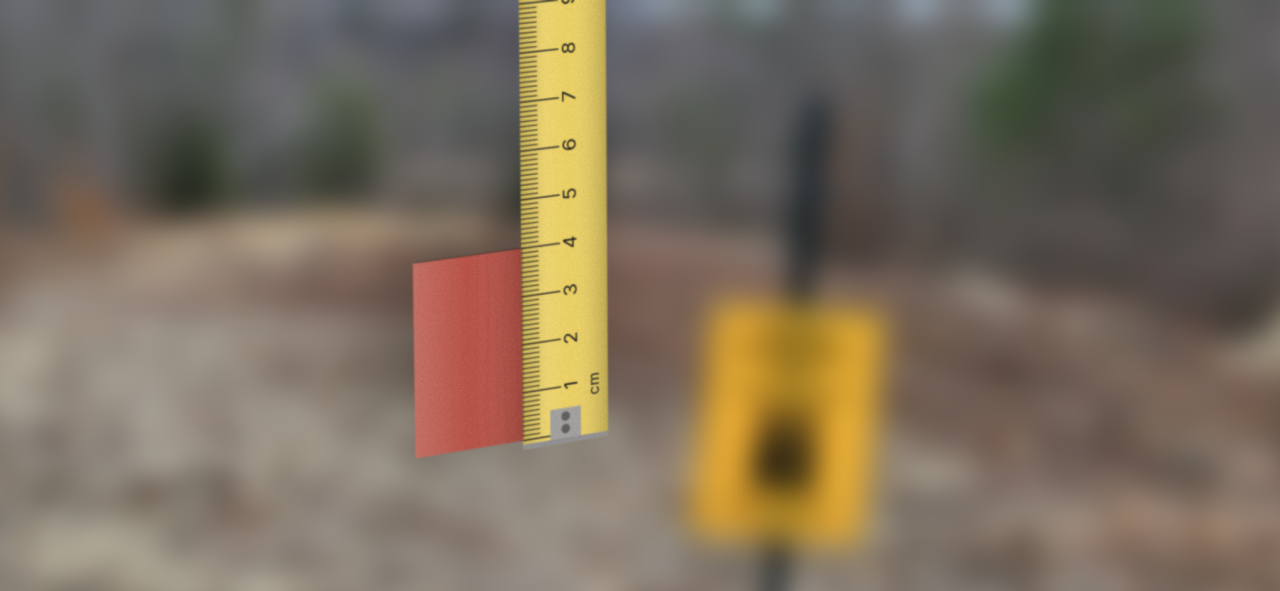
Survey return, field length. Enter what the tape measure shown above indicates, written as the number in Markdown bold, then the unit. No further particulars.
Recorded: **4** cm
